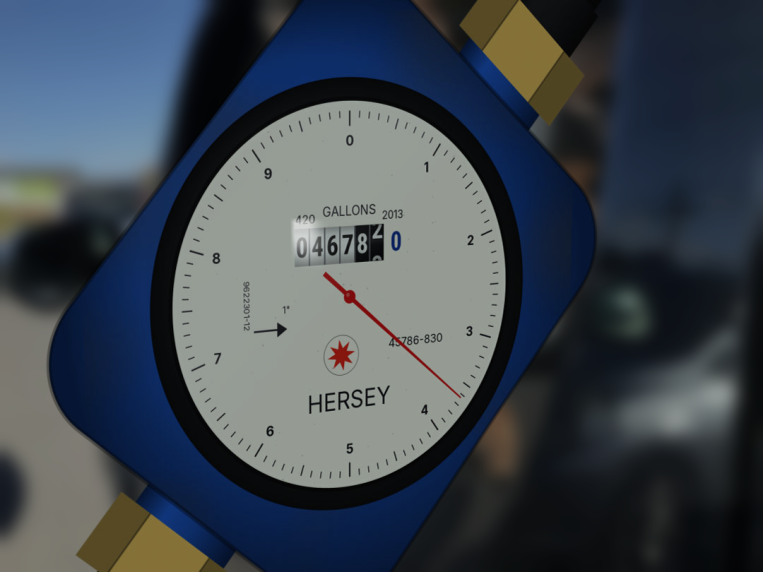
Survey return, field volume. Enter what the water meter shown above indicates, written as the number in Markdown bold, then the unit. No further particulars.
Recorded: **467823.6** gal
